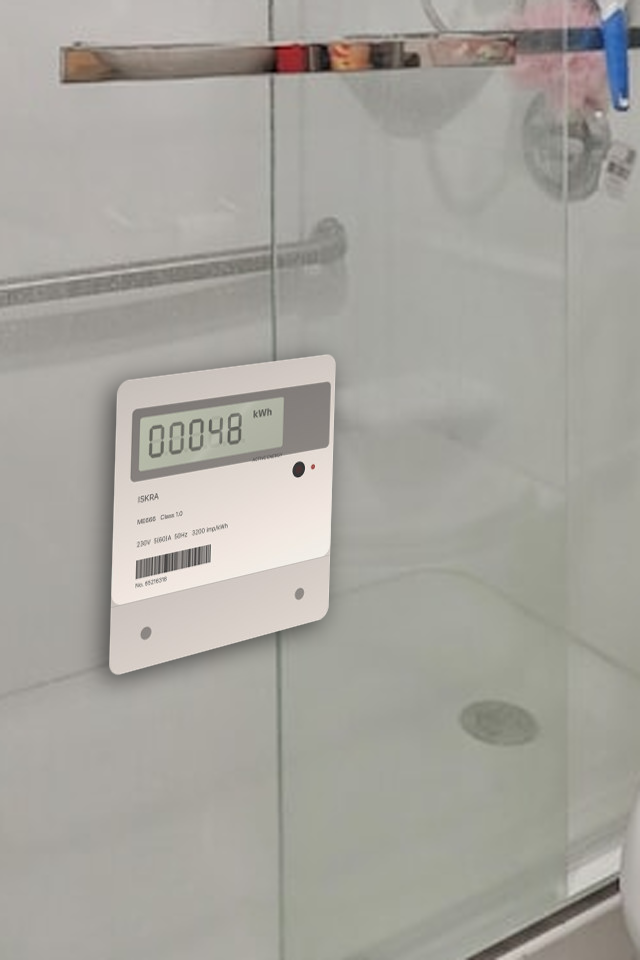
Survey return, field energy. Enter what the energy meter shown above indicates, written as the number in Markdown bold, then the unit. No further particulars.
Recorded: **48** kWh
